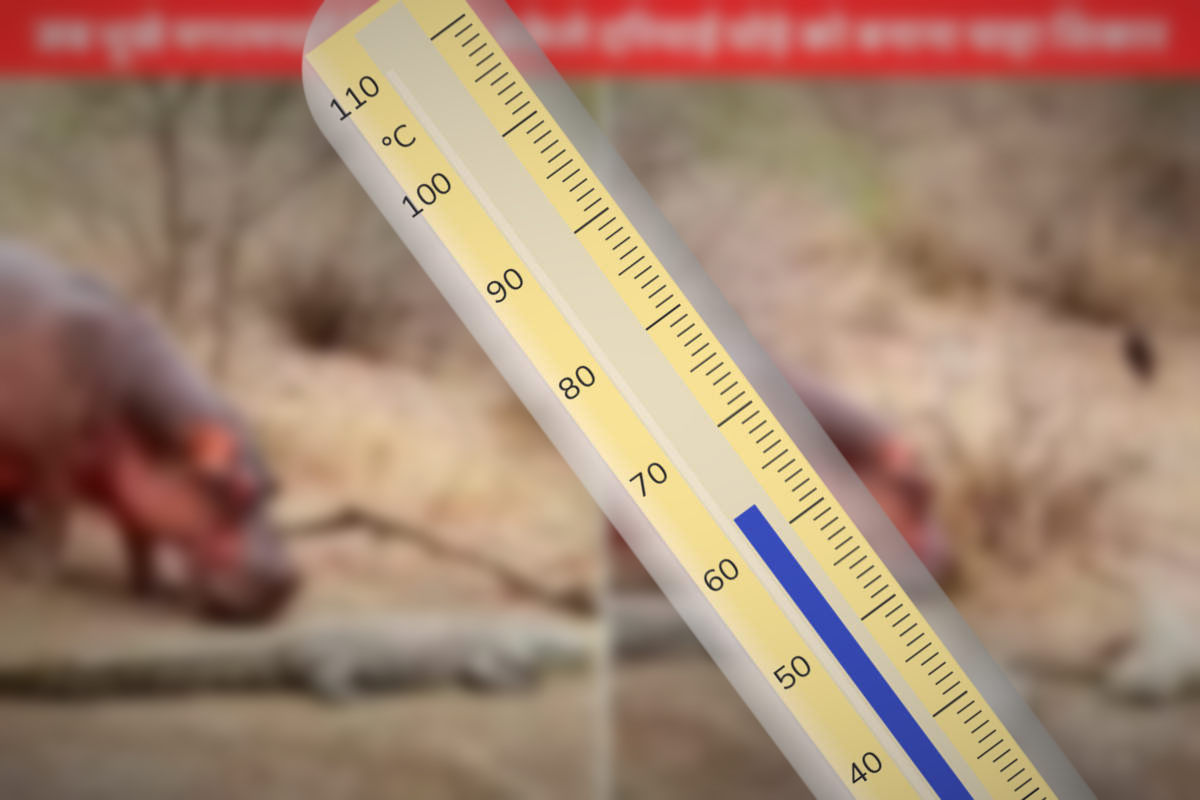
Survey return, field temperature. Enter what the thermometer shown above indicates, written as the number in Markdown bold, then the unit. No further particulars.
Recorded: **63** °C
